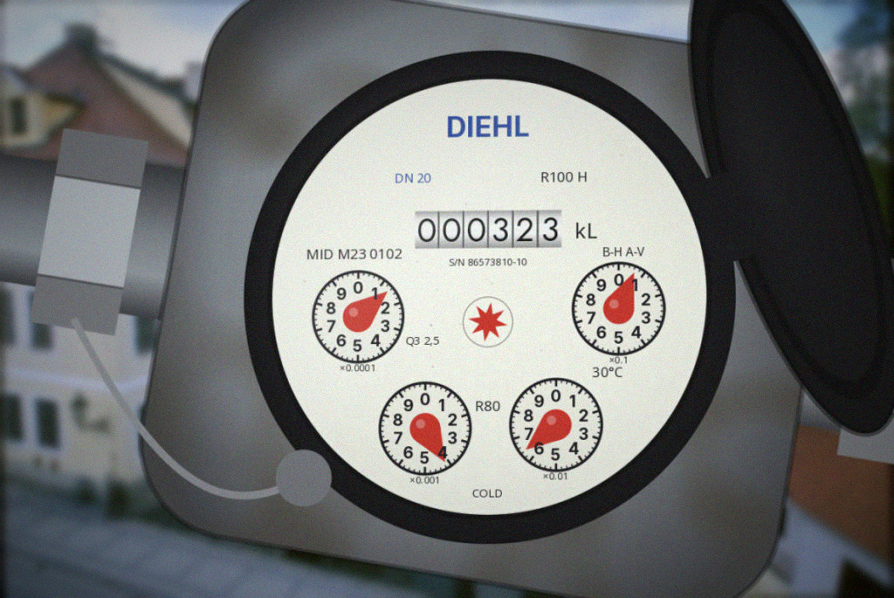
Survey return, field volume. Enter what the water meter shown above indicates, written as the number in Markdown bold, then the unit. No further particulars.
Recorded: **323.0641** kL
